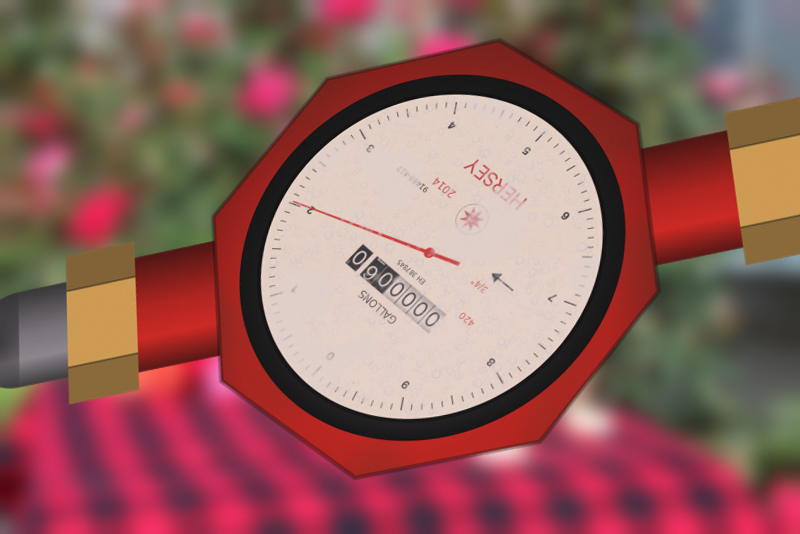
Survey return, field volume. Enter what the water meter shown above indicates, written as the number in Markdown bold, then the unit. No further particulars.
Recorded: **62.0** gal
